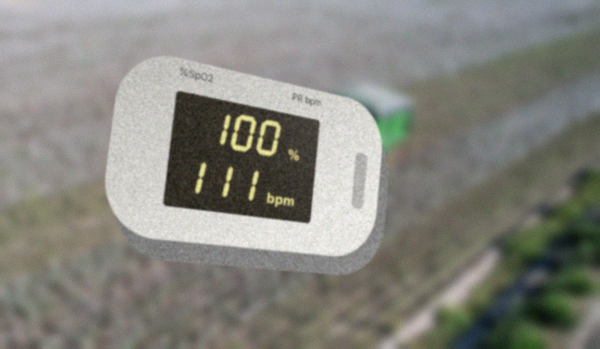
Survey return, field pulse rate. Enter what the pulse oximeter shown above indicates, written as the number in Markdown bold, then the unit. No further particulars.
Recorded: **111** bpm
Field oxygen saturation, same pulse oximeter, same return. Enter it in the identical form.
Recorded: **100** %
